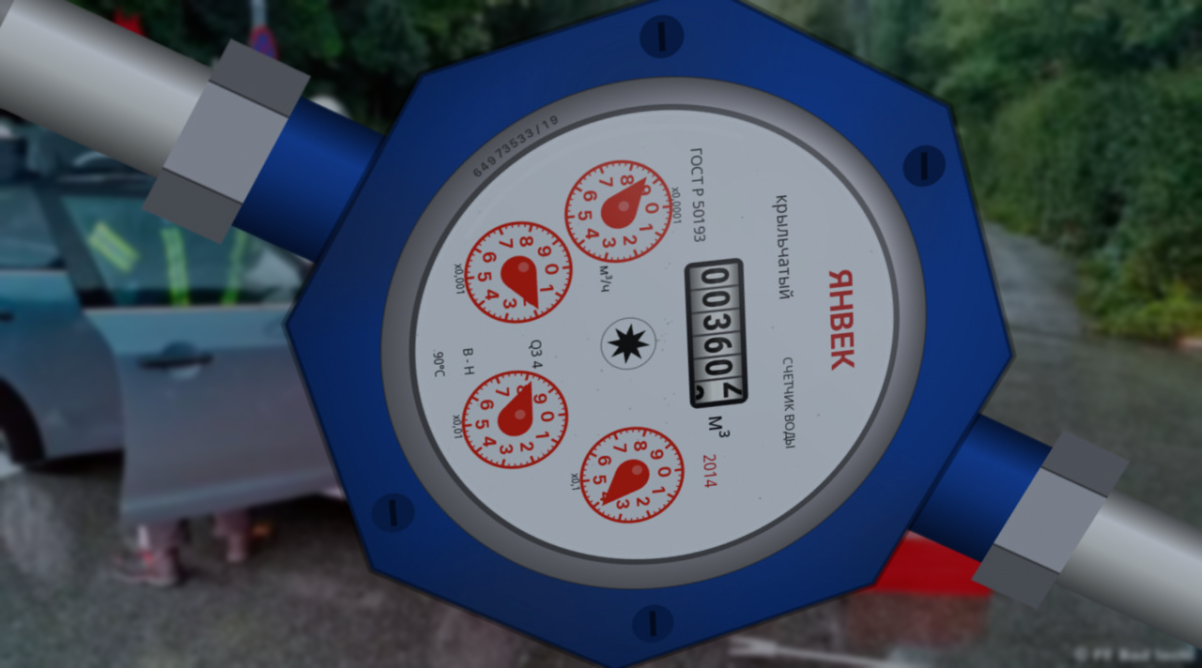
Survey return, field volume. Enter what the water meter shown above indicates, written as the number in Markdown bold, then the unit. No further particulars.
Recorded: **3602.3818** m³
